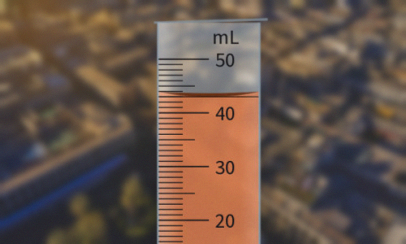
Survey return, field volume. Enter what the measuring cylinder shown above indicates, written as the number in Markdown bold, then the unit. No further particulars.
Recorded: **43** mL
